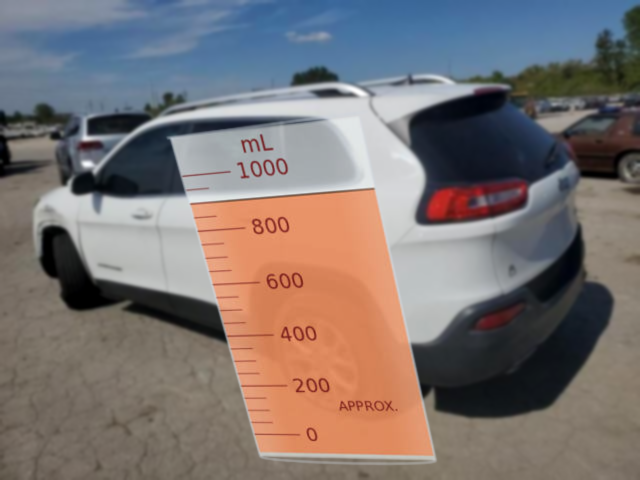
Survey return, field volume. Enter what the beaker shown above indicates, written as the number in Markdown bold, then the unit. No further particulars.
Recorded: **900** mL
